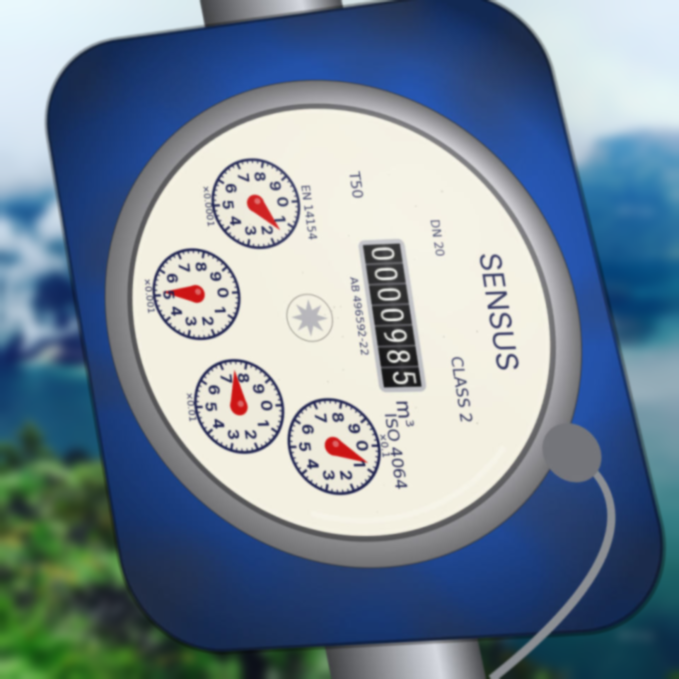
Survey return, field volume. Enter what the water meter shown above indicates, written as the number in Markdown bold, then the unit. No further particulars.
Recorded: **985.0751** m³
